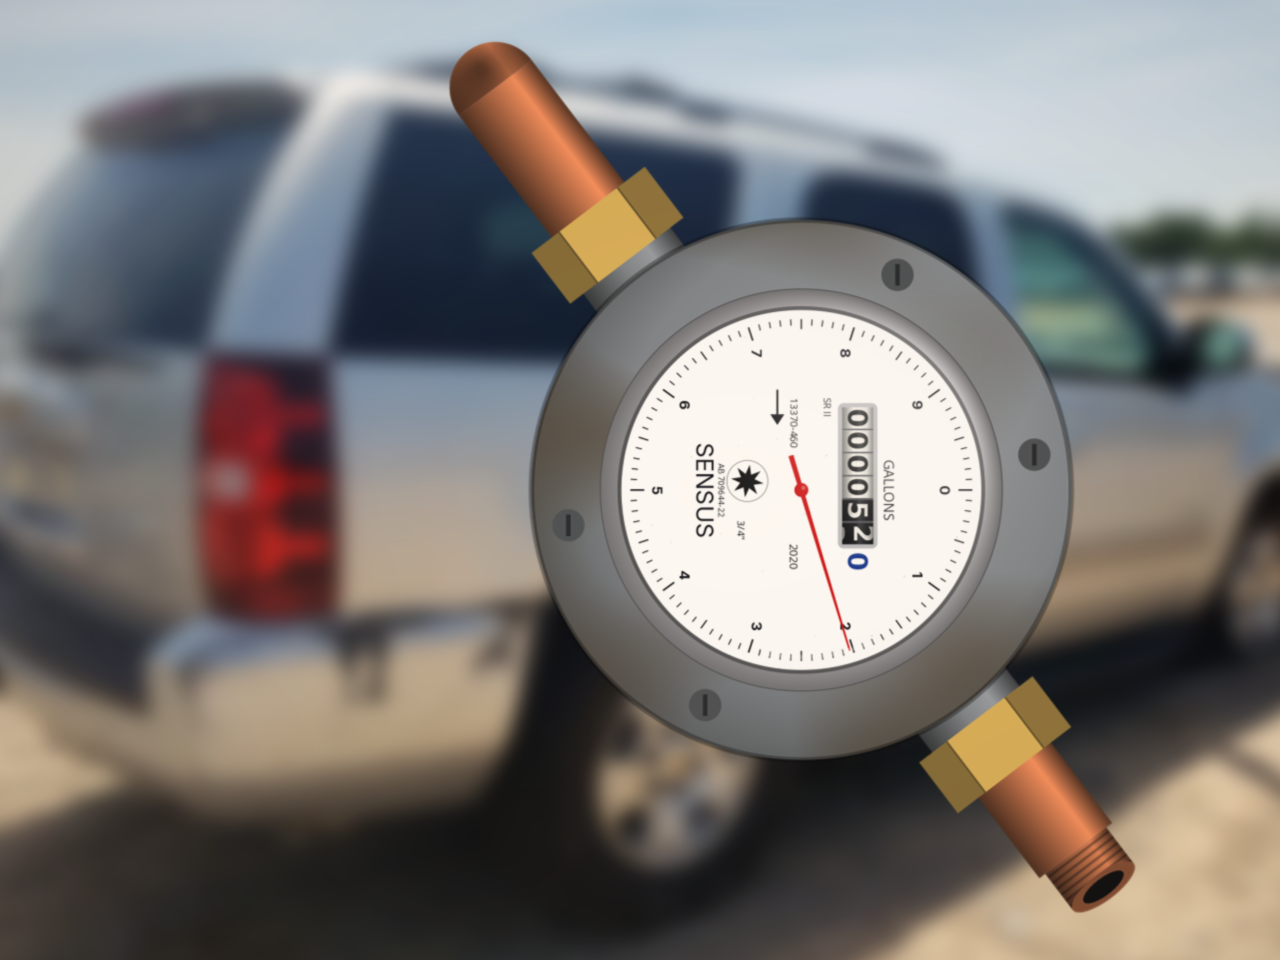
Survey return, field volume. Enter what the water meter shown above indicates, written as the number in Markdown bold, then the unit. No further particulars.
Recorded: **522.0** gal
